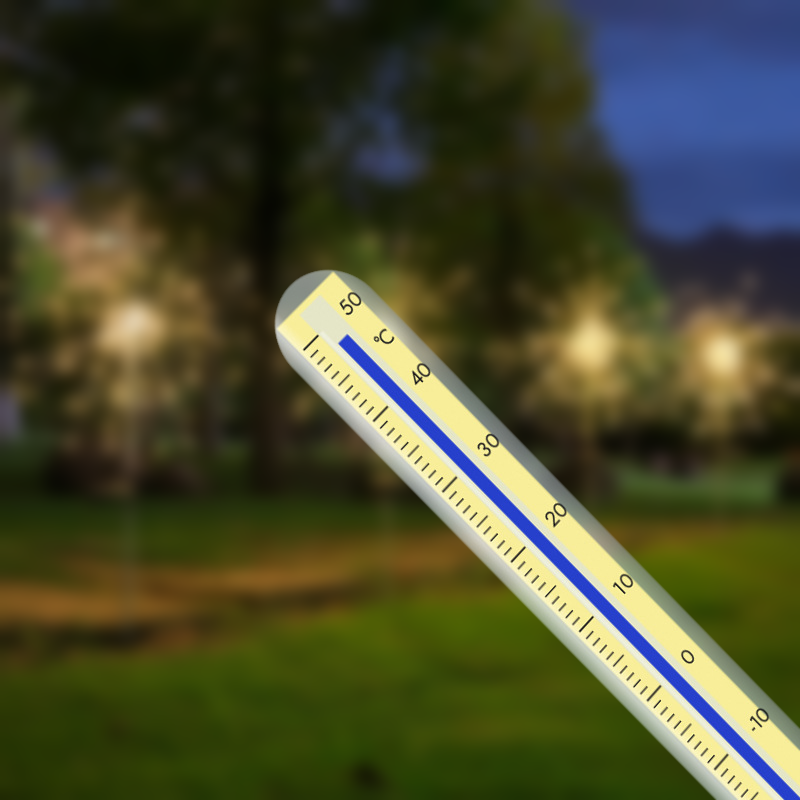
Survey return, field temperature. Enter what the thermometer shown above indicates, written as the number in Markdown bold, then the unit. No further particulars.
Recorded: **48** °C
